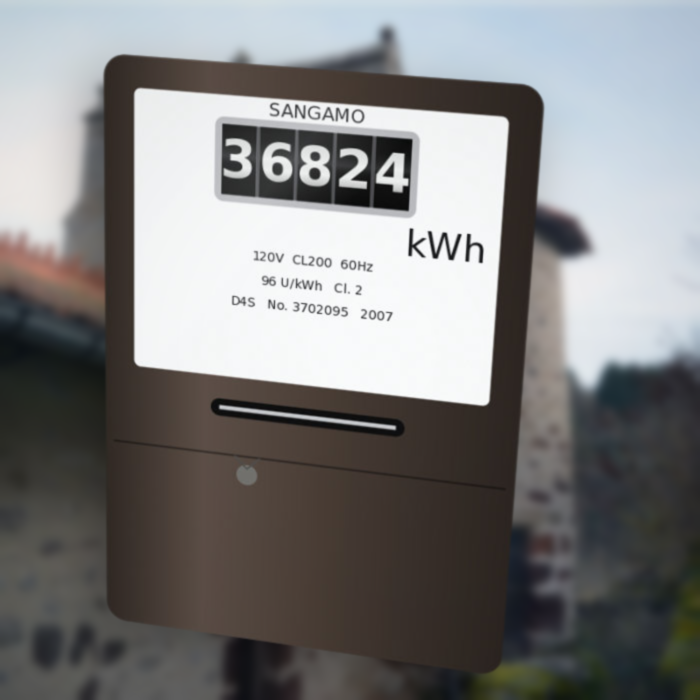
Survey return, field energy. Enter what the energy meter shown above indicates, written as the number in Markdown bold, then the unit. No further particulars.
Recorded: **36824** kWh
